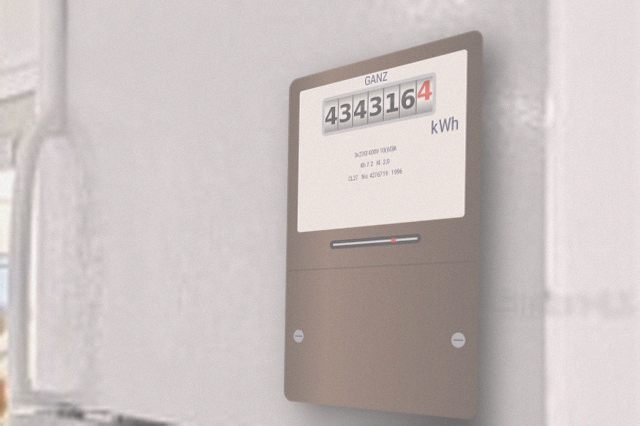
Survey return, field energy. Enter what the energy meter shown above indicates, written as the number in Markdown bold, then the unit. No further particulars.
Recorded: **434316.4** kWh
